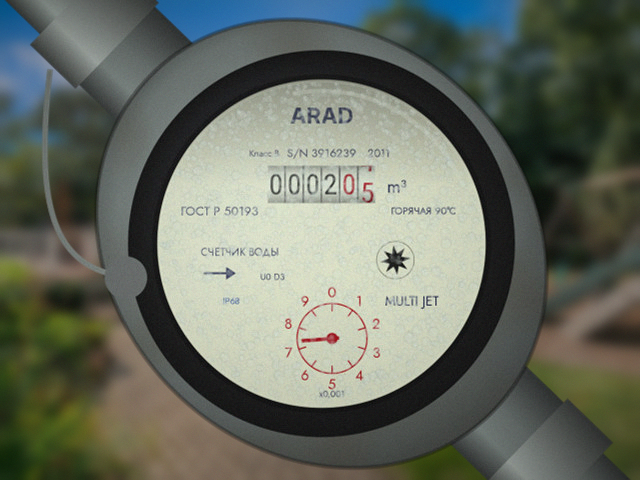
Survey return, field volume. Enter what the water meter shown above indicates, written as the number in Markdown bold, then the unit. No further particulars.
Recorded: **2.047** m³
